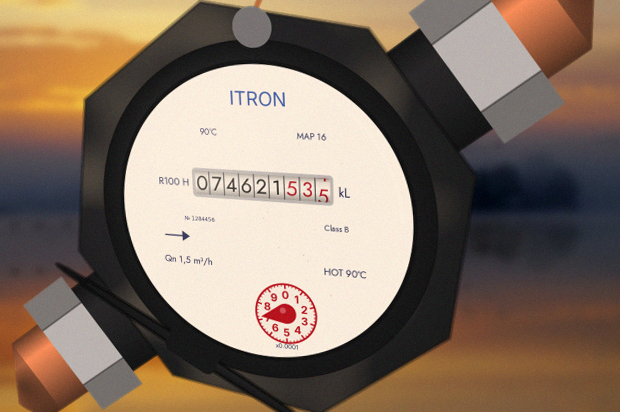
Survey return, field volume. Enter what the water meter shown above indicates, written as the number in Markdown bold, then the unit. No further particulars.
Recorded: **74621.5347** kL
